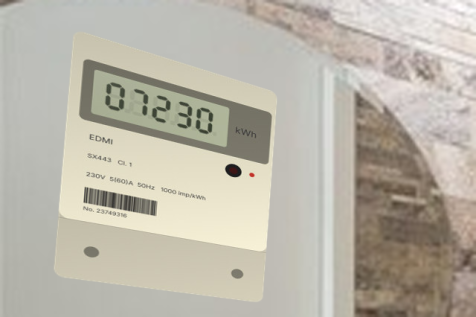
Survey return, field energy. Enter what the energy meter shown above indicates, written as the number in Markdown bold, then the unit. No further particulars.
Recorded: **7230** kWh
